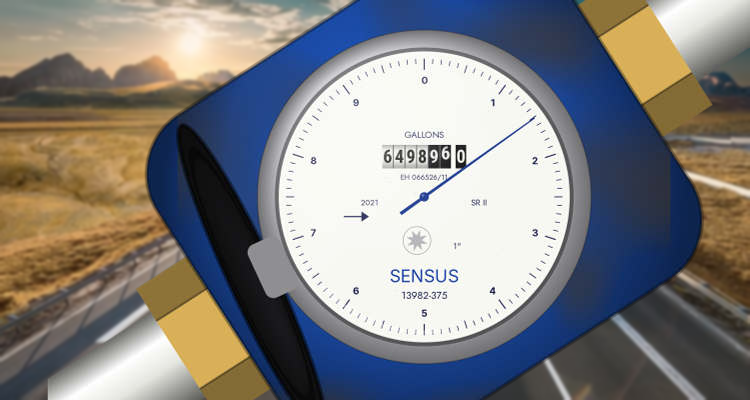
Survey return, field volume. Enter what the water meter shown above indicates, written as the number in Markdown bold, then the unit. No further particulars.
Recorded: **6498961.5** gal
